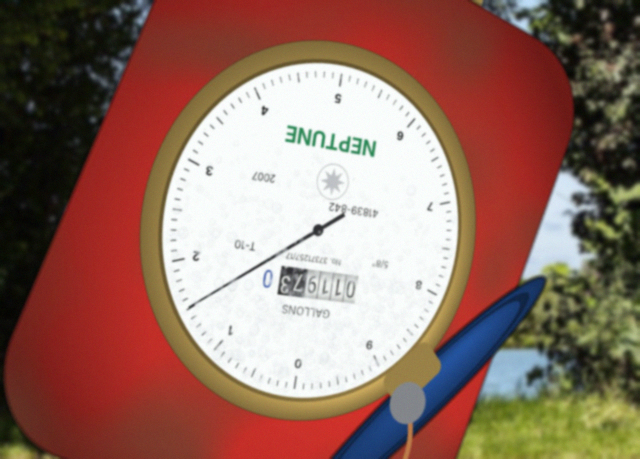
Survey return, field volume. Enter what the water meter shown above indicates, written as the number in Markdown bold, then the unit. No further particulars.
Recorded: **119731.5** gal
